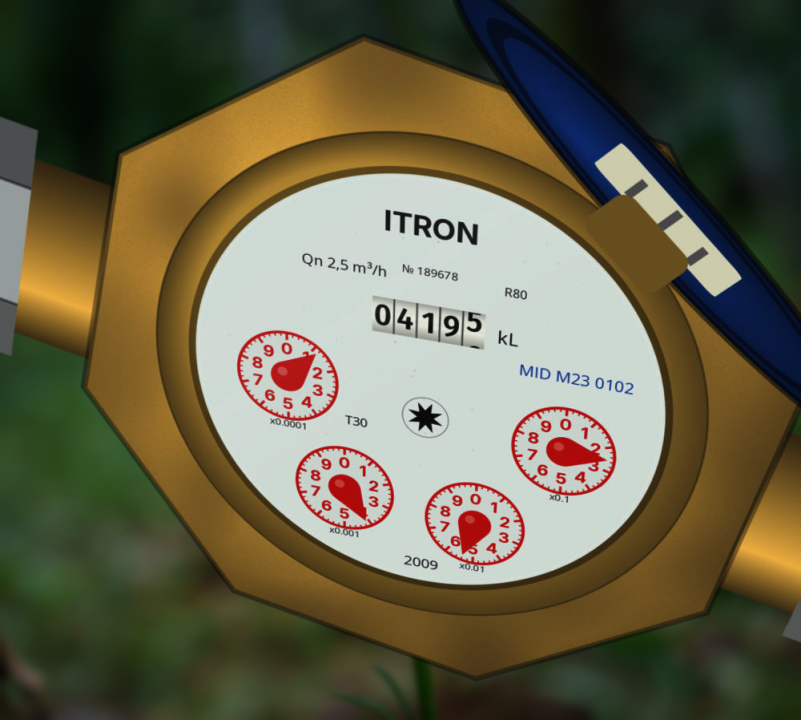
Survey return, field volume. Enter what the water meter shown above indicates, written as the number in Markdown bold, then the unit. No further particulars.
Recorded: **4195.2541** kL
